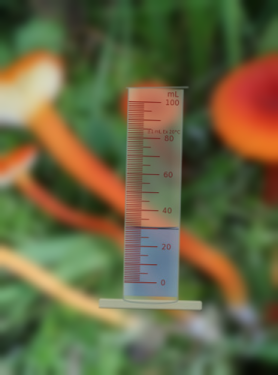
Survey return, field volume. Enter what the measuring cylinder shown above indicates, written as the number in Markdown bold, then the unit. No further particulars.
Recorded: **30** mL
